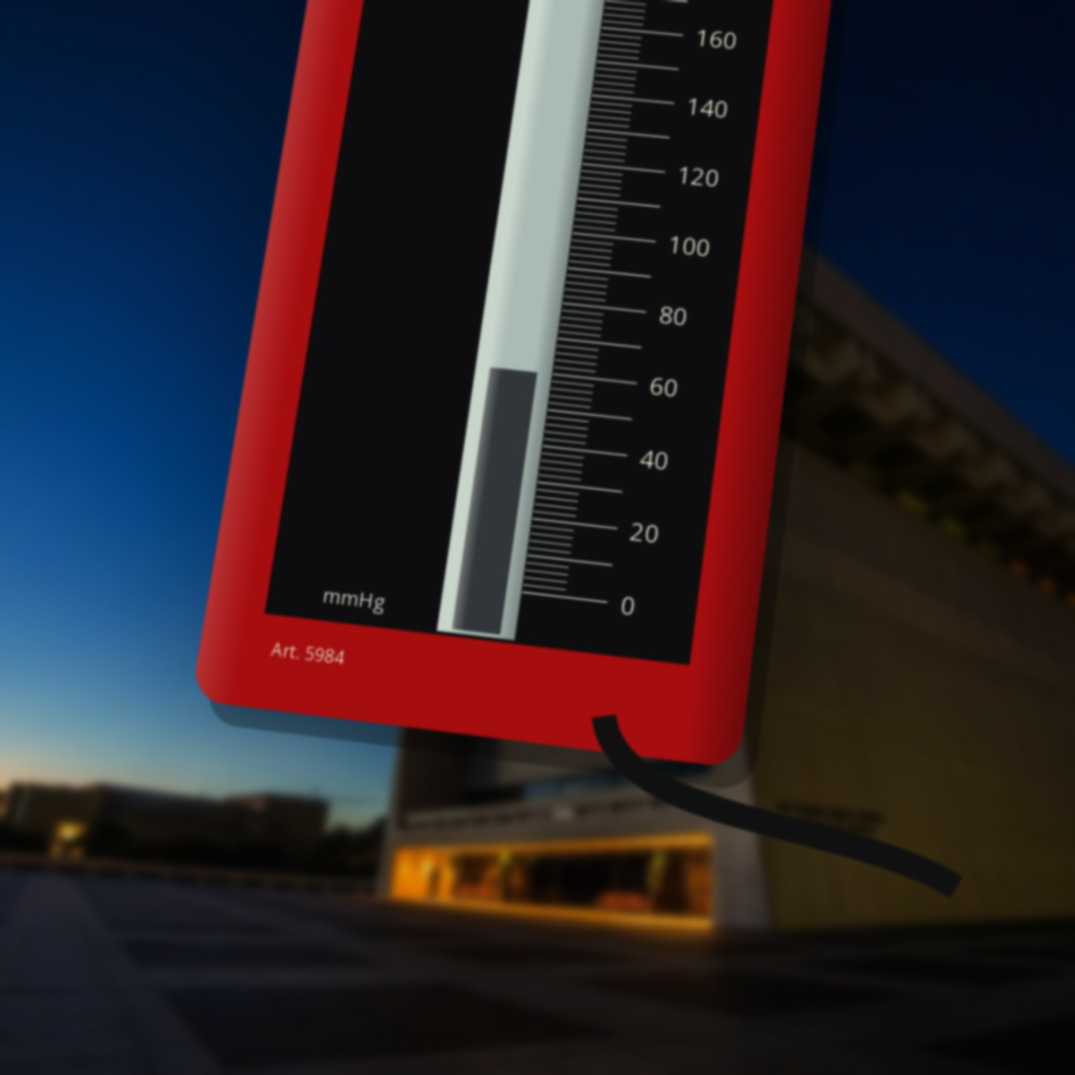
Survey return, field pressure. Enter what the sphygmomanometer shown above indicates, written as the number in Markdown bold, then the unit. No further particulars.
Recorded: **60** mmHg
